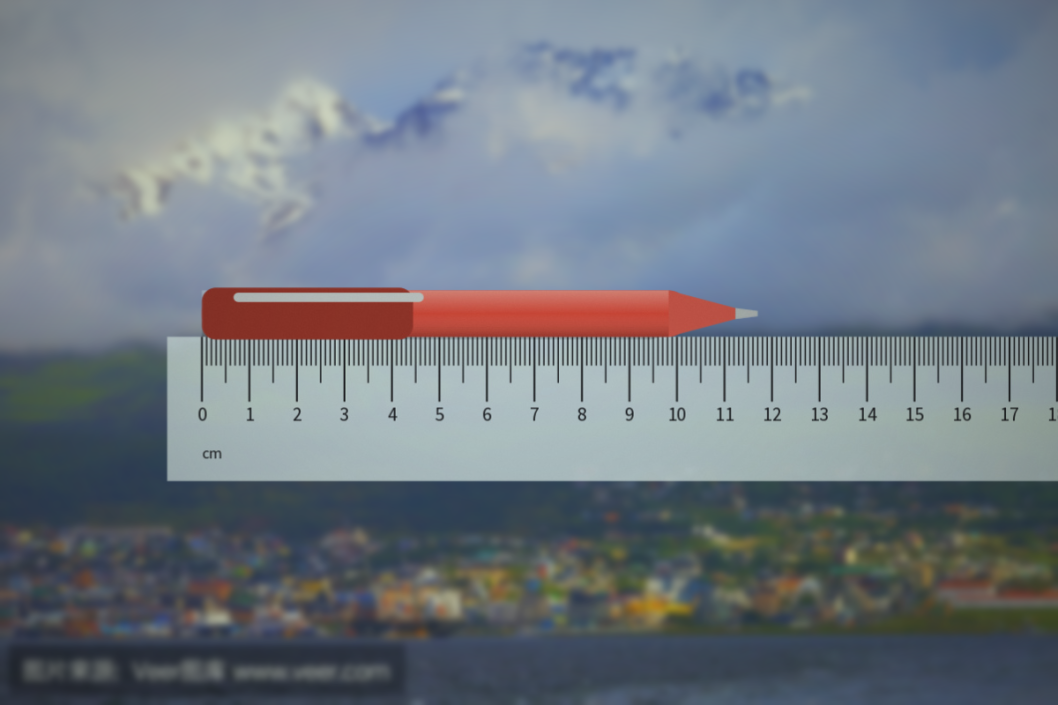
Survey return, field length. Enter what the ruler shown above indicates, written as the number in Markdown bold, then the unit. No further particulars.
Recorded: **11.7** cm
